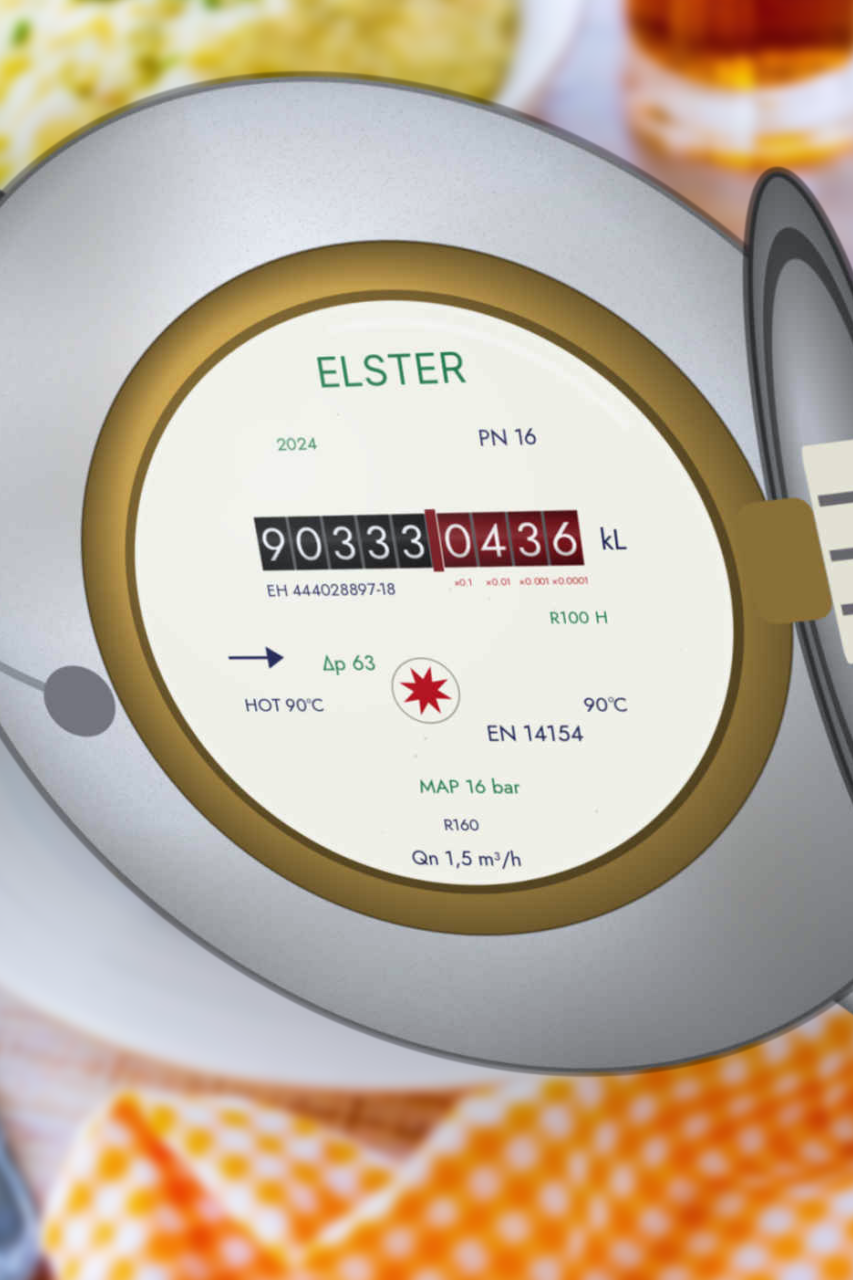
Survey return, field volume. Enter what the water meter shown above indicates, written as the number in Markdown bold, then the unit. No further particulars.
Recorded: **90333.0436** kL
